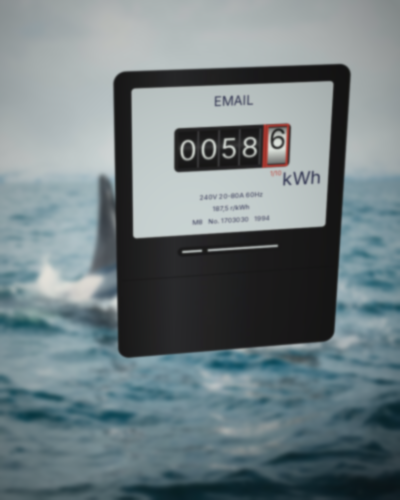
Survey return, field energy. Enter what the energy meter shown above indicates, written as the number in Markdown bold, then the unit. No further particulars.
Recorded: **58.6** kWh
